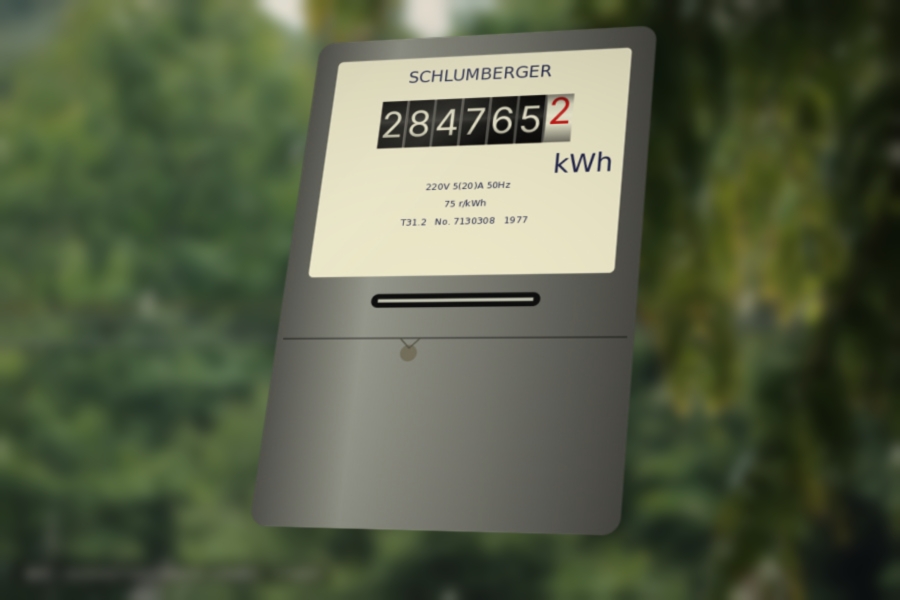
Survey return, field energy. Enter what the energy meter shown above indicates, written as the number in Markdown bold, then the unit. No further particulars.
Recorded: **284765.2** kWh
